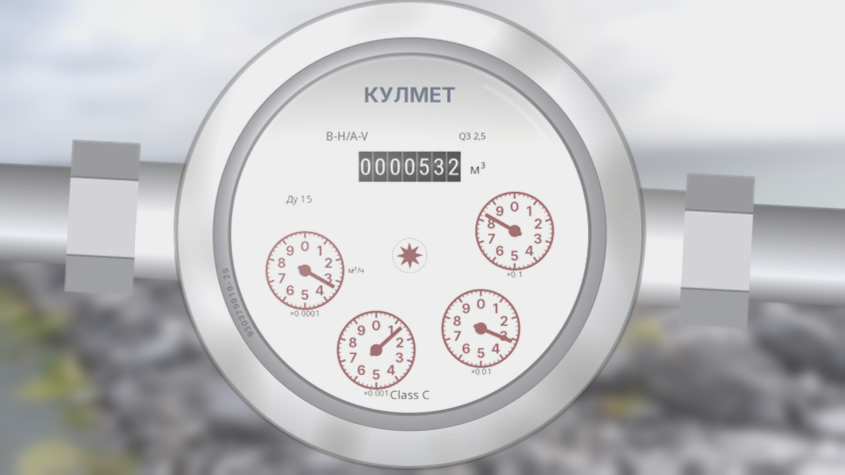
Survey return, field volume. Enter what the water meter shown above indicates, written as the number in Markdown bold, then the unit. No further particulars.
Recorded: **532.8313** m³
